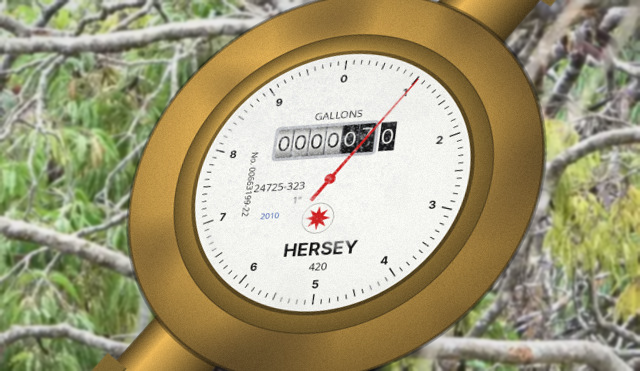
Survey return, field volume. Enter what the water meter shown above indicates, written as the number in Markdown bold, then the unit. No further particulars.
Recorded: **71.0** gal
